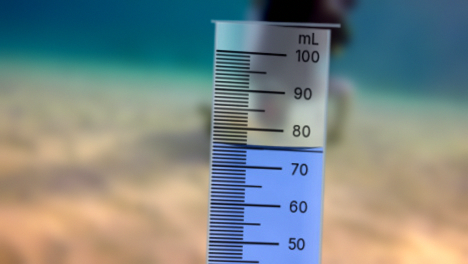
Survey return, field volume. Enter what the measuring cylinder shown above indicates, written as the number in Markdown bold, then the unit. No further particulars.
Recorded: **75** mL
